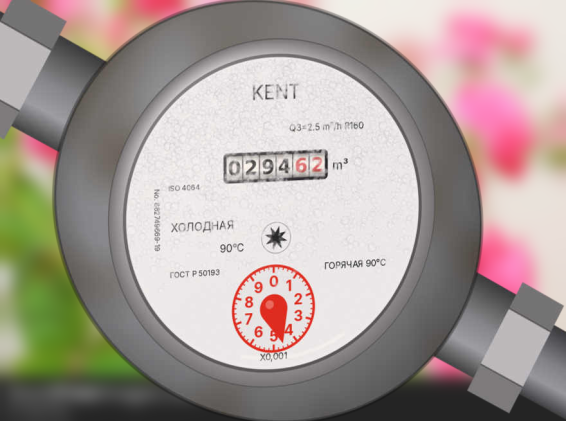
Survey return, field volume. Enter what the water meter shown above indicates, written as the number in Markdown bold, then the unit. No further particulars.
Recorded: **294.624** m³
